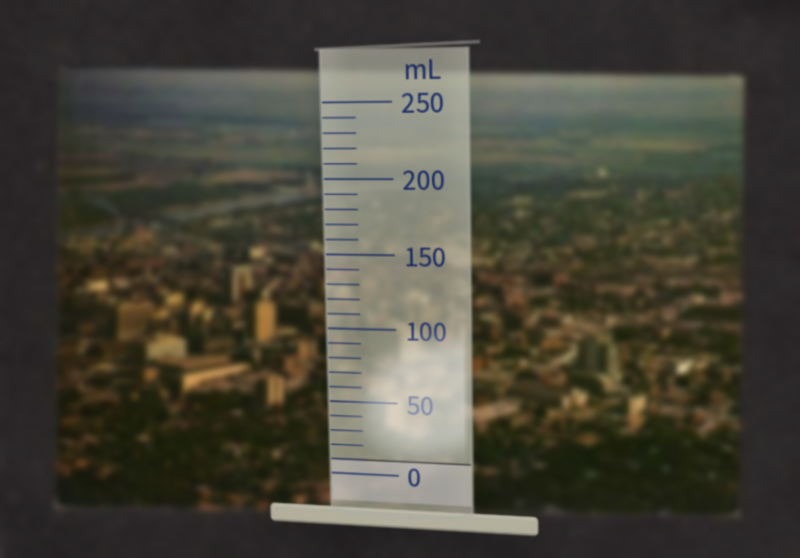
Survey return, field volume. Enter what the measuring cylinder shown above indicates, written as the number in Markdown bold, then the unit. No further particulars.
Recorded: **10** mL
